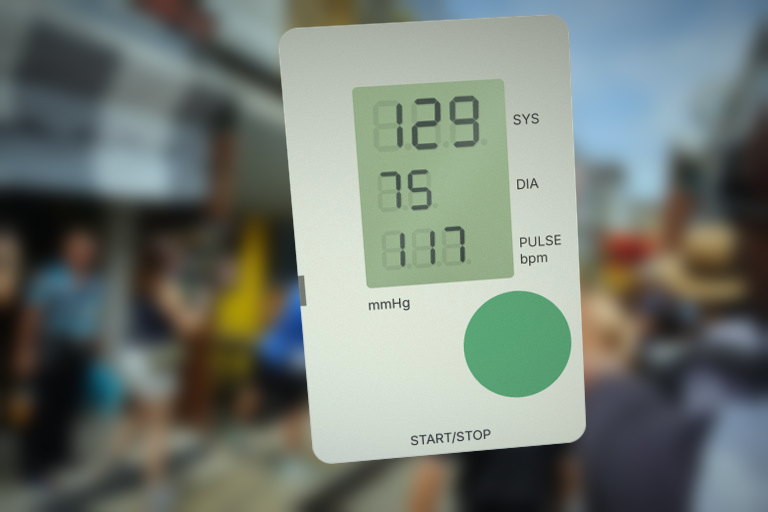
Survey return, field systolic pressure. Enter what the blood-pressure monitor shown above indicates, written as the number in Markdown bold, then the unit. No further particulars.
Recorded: **129** mmHg
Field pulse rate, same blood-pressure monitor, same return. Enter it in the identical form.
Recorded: **117** bpm
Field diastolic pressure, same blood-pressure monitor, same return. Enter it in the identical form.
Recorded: **75** mmHg
